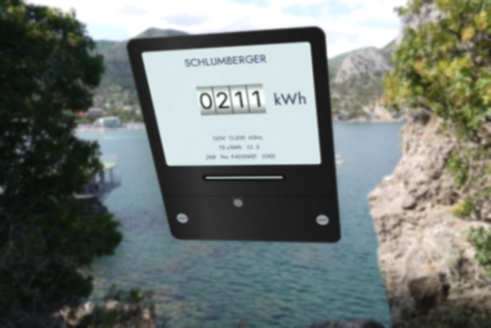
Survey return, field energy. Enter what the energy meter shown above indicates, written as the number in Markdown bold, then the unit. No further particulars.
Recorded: **211** kWh
